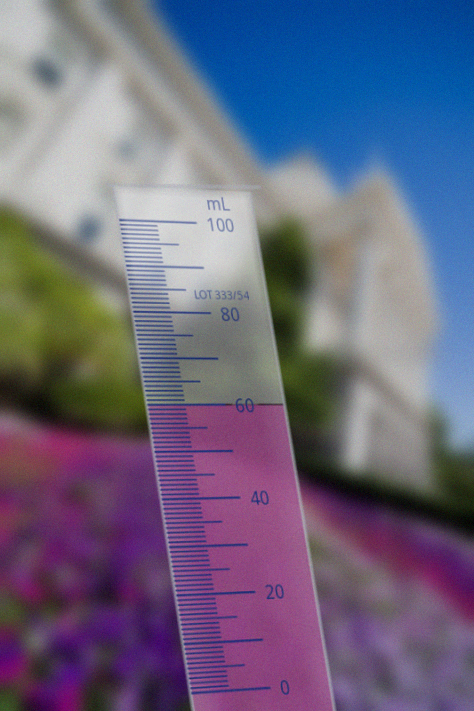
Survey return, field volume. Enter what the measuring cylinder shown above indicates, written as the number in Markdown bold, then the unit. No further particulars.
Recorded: **60** mL
